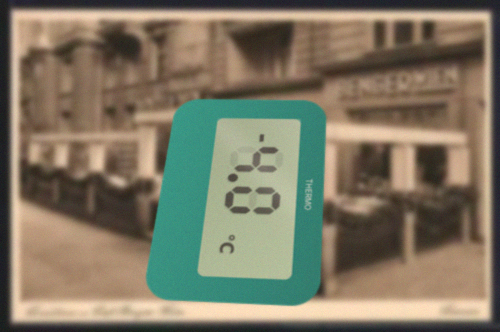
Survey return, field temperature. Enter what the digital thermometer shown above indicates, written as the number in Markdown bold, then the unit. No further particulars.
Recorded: **-4.0** °C
